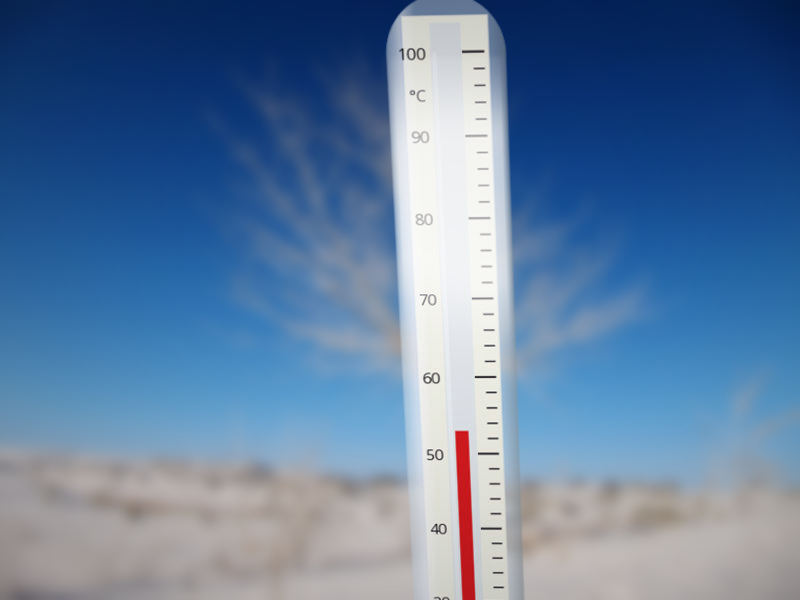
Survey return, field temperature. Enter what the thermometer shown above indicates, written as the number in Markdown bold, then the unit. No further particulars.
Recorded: **53** °C
